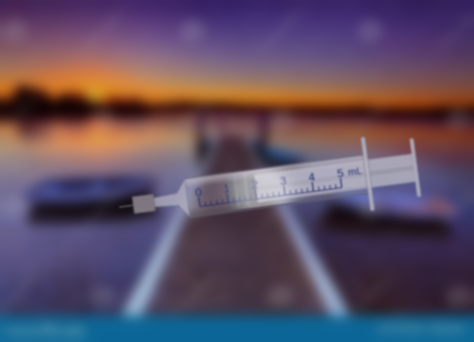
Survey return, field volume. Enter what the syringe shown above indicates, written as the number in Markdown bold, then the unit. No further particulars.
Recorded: **1** mL
